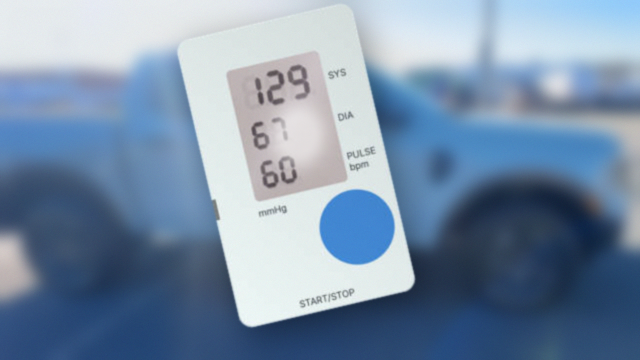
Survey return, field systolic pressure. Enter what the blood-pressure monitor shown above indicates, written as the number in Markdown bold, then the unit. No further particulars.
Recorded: **129** mmHg
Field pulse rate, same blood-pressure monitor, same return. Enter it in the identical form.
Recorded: **60** bpm
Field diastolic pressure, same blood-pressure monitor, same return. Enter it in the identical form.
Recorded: **67** mmHg
